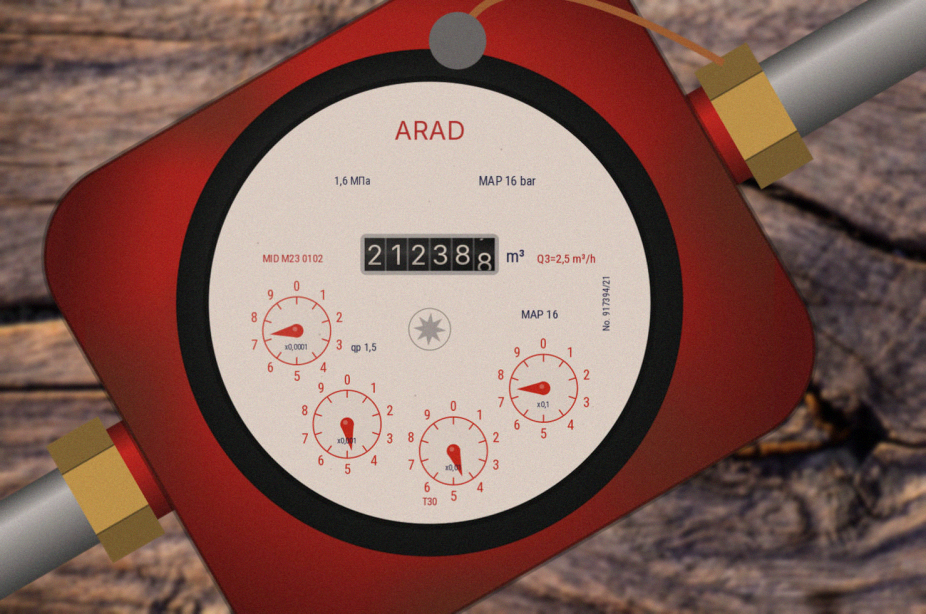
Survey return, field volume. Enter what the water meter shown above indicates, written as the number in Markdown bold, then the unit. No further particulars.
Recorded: **212387.7447** m³
